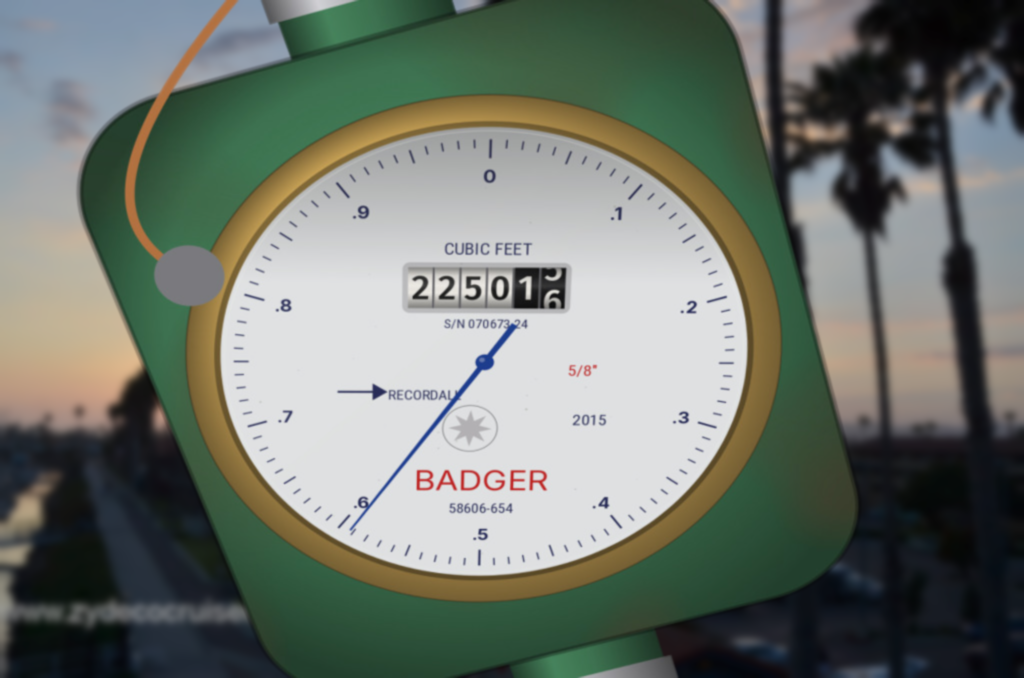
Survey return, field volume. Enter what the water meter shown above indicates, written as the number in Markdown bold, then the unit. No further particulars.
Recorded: **225015.59** ft³
